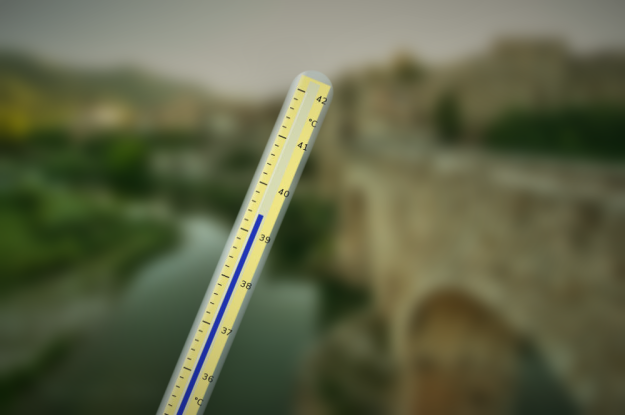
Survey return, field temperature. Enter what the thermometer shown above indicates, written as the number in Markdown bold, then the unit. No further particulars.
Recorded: **39.4** °C
